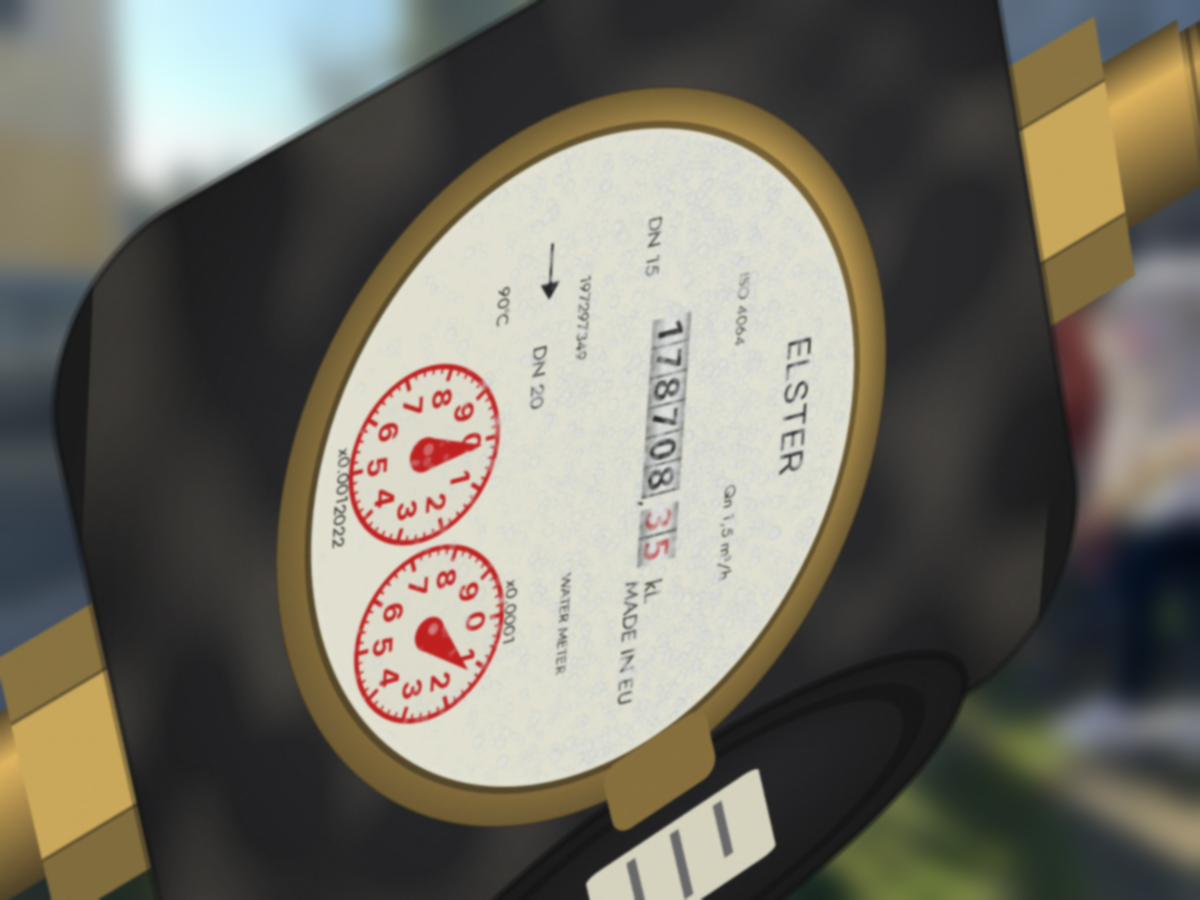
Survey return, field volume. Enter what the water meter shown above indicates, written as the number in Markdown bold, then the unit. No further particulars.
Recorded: **178708.3501** kL
